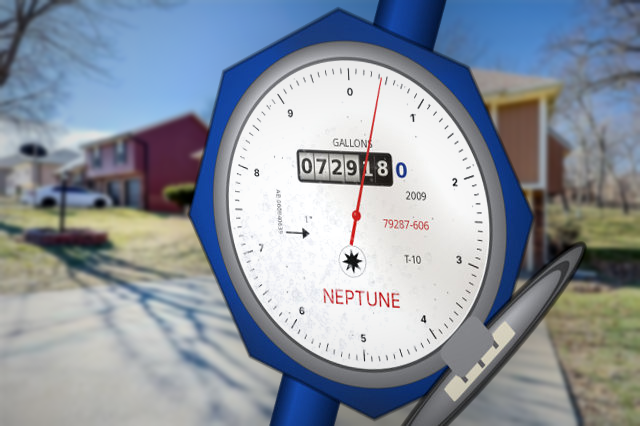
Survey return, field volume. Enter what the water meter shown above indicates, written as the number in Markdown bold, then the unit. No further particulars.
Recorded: **729180.4** gal
